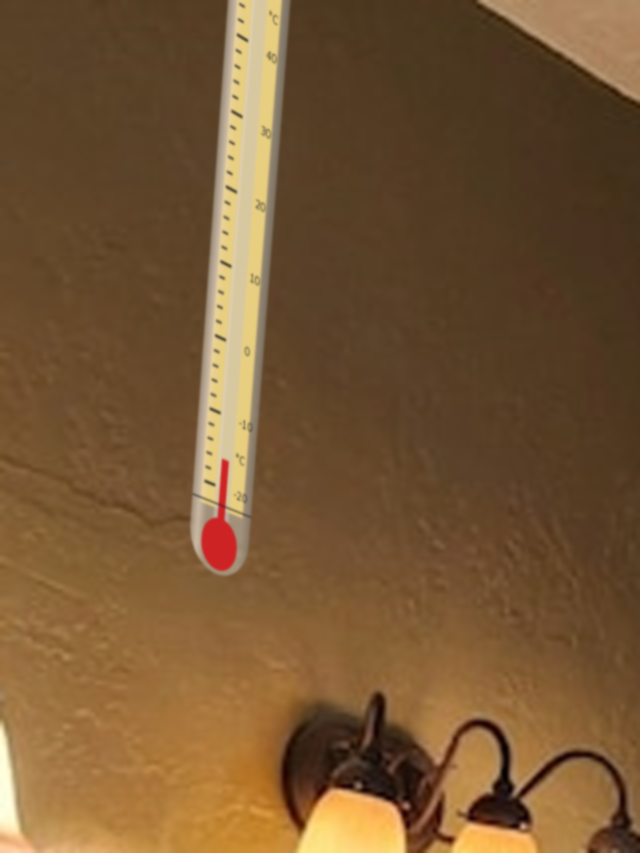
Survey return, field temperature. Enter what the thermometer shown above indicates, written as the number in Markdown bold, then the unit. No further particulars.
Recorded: **-16** °C
